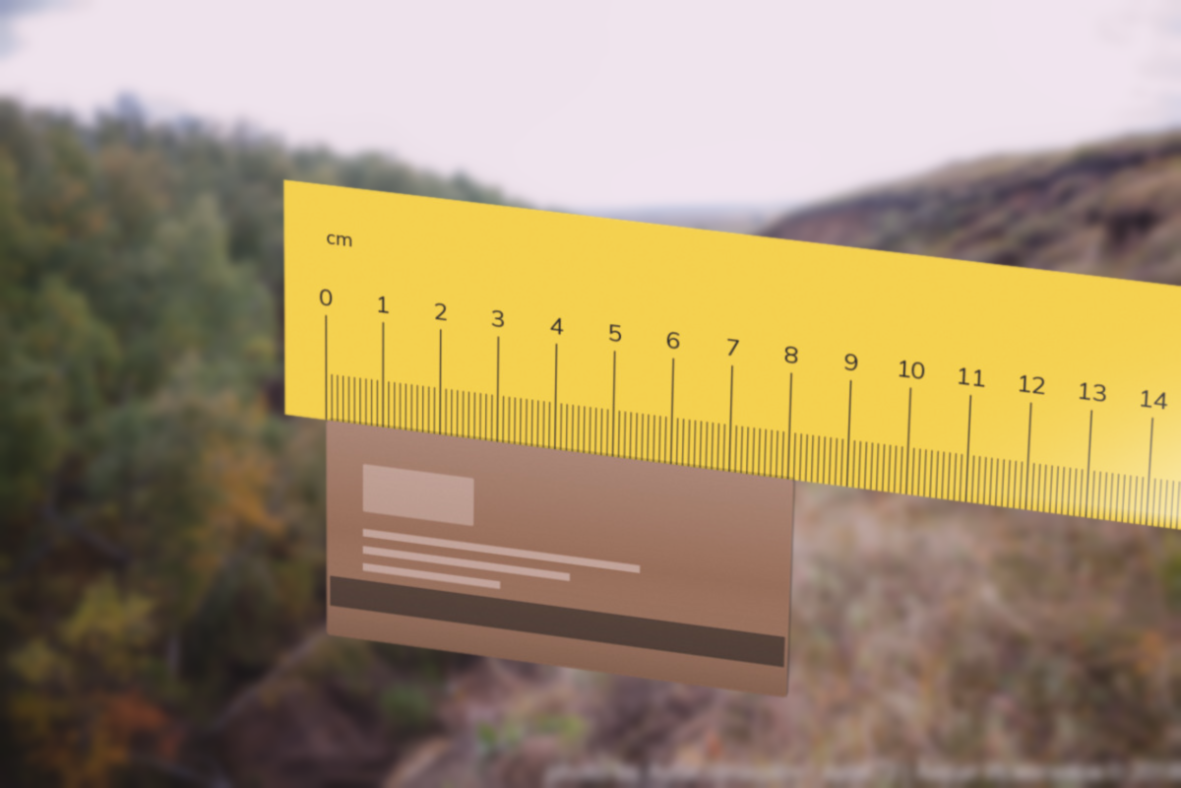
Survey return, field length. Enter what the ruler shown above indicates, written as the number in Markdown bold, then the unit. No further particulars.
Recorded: **8.1** cm
